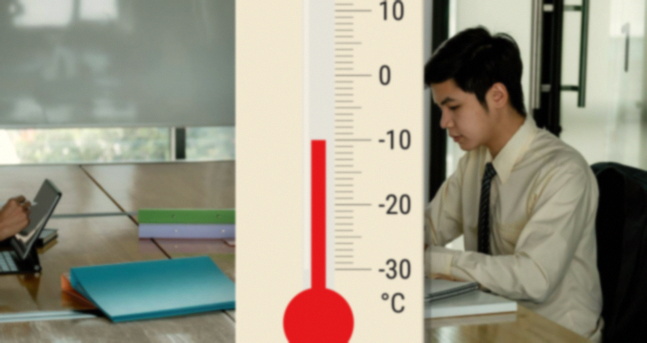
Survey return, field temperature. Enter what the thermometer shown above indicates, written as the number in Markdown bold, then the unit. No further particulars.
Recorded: **-10** °C
